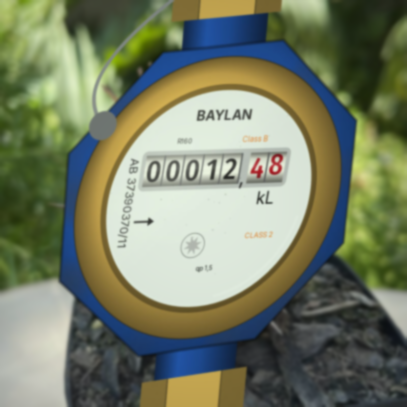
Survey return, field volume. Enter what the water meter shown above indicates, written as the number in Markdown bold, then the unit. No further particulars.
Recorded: **12.48** kL
